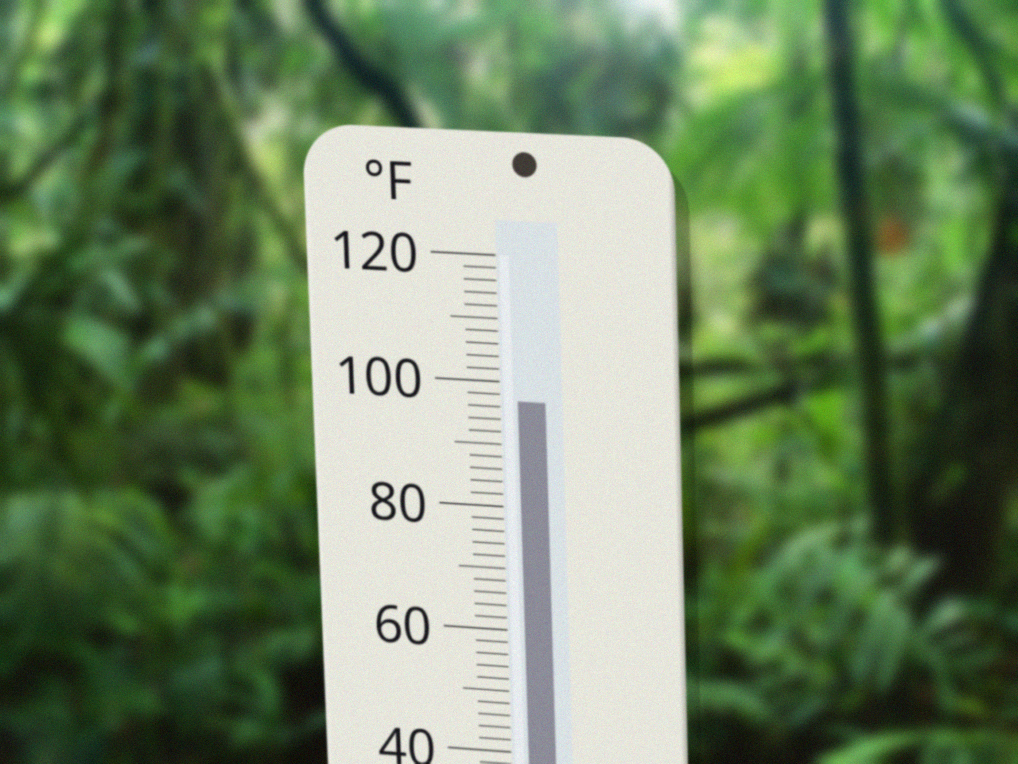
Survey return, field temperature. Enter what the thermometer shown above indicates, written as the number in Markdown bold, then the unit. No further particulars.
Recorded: **97** °F
